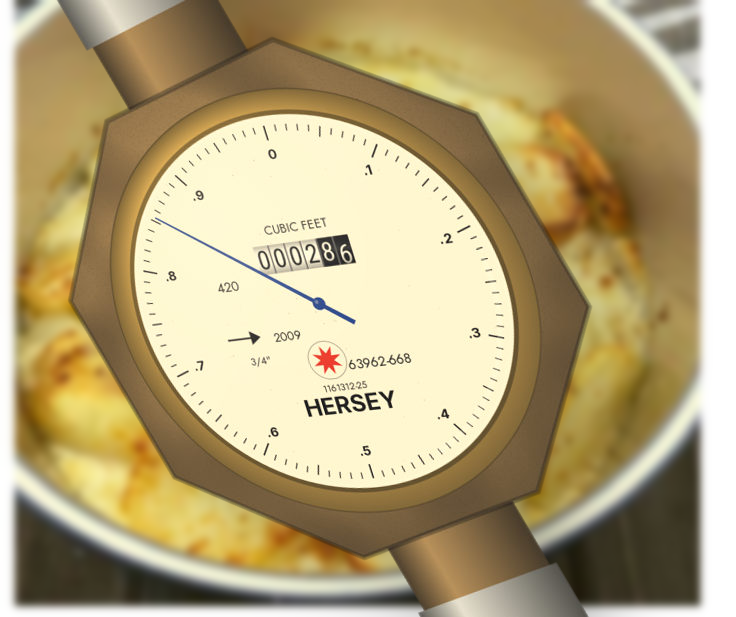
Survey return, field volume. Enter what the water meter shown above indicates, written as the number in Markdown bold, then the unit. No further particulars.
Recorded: **285.85** ft³
